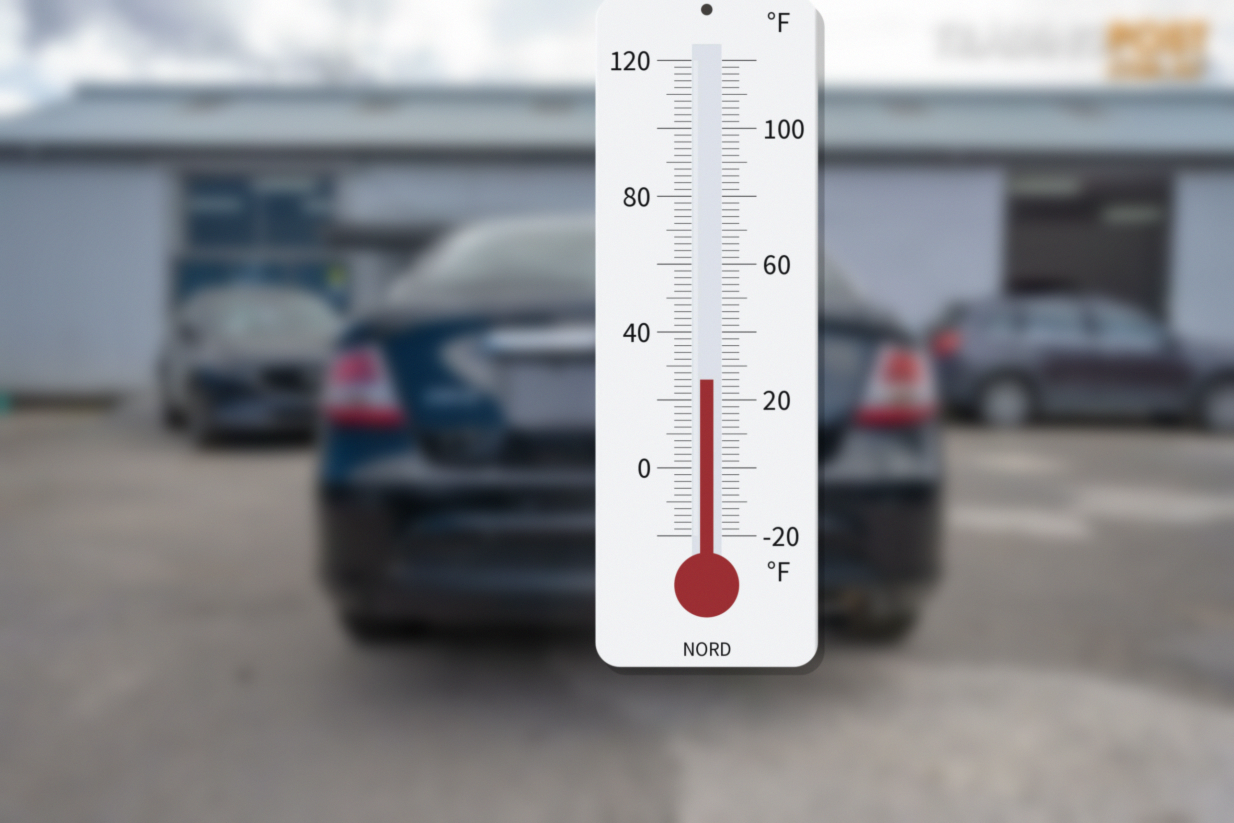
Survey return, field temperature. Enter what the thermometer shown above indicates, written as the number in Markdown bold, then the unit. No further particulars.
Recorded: **26** °F
